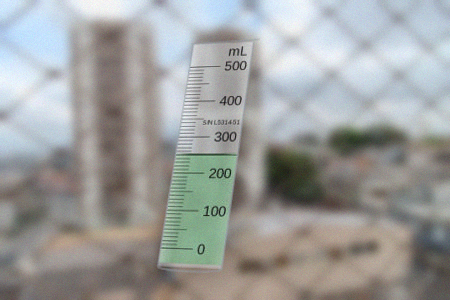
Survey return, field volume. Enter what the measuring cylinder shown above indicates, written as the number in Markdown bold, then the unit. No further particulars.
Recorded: **250** mL
